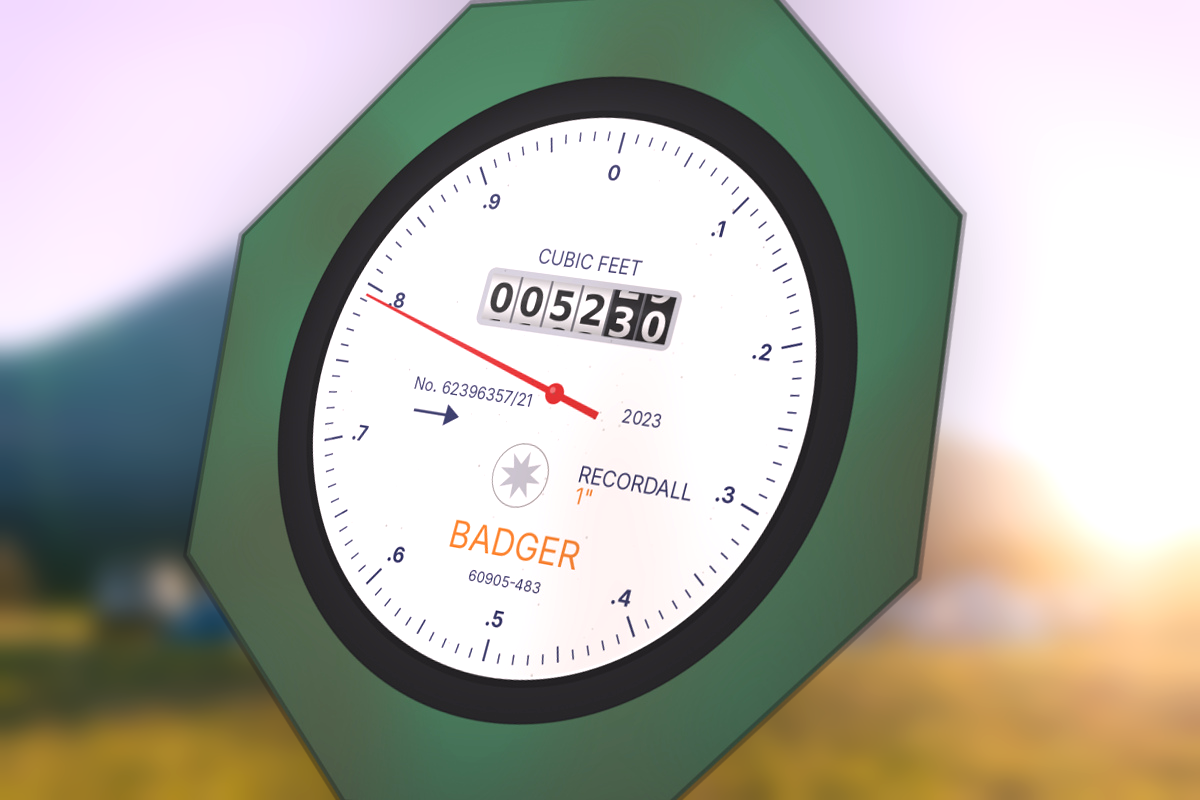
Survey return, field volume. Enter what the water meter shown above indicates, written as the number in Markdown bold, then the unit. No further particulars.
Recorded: **5229.79** ft³
